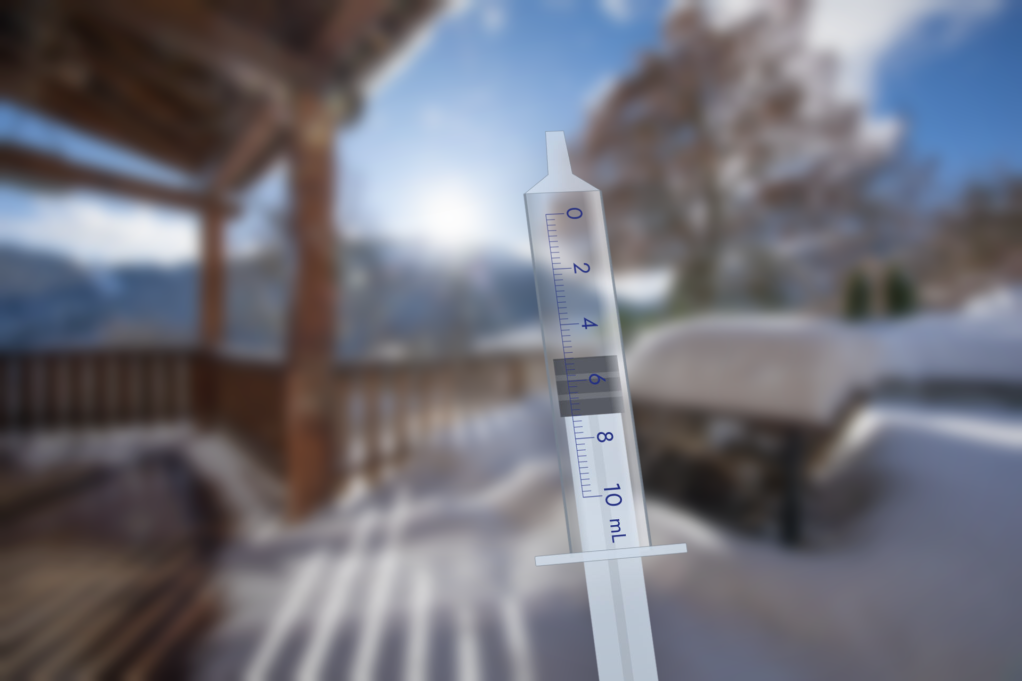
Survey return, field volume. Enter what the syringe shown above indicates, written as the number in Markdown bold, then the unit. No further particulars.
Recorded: **5.2** mL
